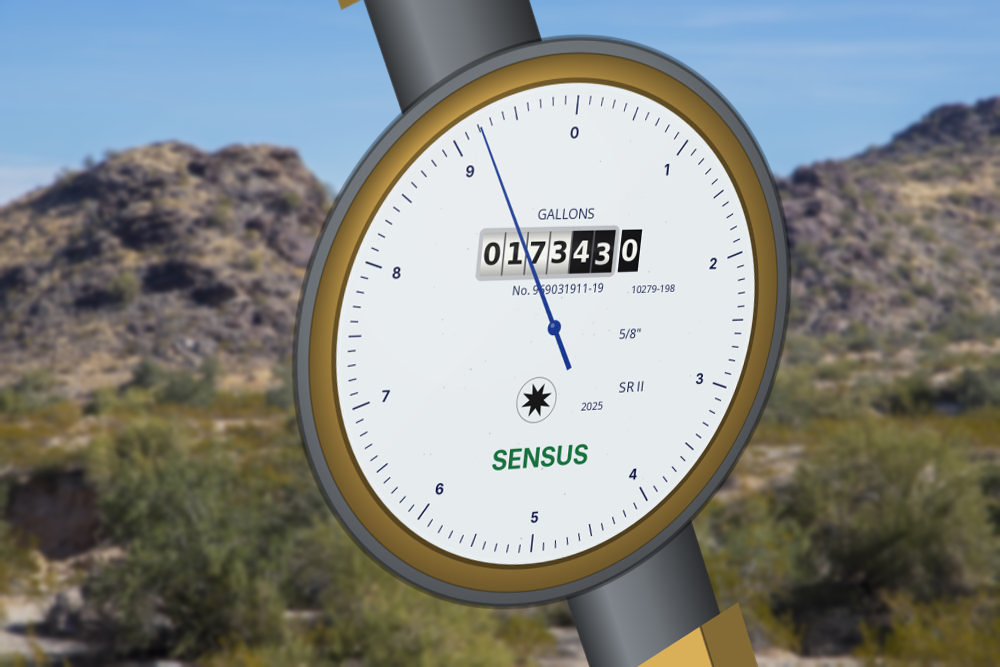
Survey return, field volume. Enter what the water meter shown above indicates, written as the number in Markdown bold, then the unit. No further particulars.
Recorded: **173429.2** gal
